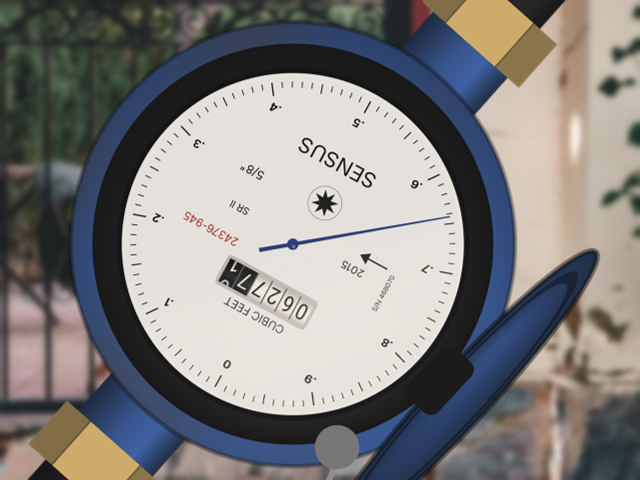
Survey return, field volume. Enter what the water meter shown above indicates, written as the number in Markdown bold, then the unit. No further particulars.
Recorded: **62770.64** ft³
